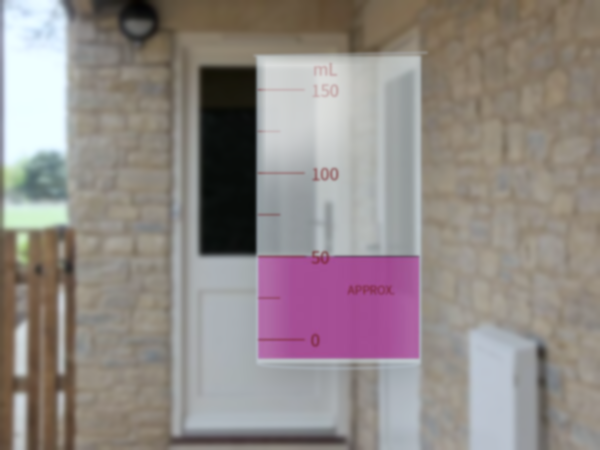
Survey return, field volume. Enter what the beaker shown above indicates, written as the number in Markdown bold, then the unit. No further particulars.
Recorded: **50** mL
